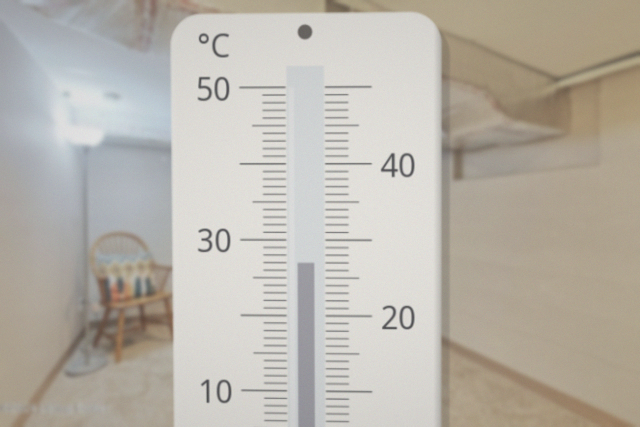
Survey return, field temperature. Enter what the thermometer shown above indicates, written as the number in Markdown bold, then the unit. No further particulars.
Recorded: **27** °C
